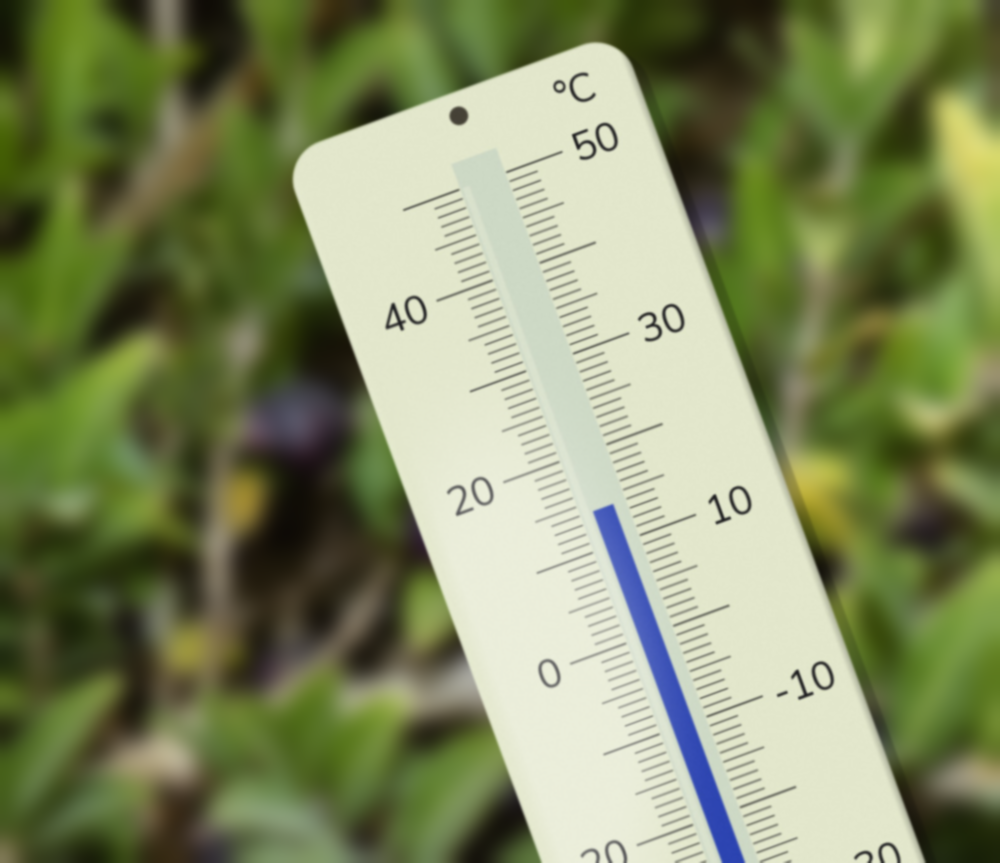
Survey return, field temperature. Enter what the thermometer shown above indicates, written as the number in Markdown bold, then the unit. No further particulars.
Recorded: **14** °C
